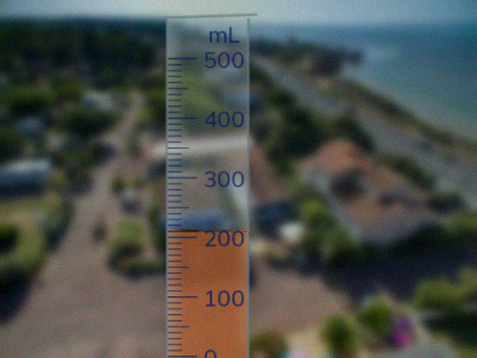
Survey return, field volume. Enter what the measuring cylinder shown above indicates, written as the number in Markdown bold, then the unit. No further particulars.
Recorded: **210** mL
